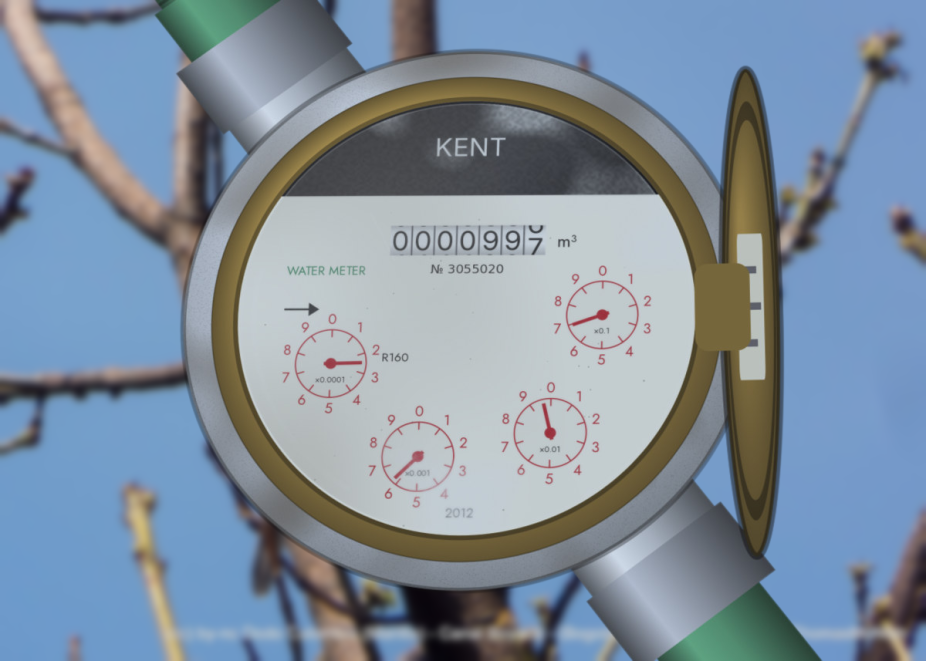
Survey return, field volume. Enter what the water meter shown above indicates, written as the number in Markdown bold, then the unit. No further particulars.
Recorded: **996.6962** m³
